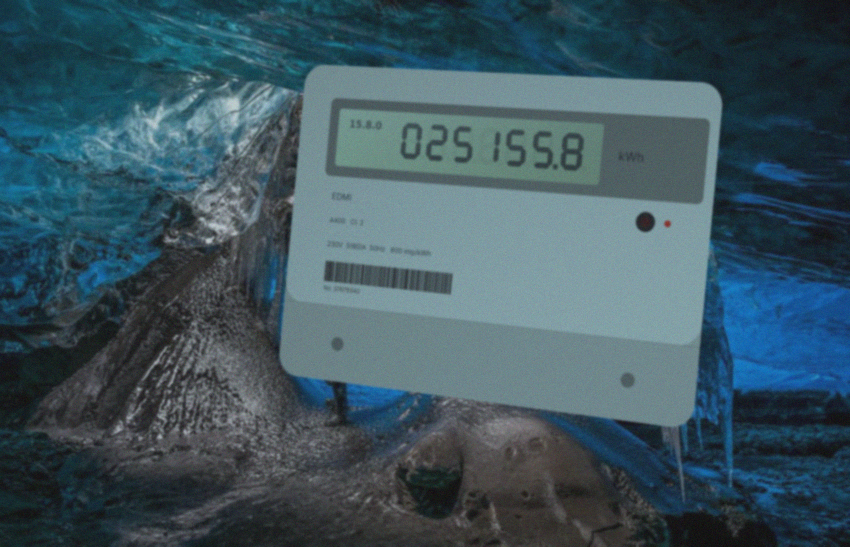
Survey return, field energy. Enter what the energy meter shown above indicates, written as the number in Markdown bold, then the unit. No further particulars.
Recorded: **25155.8** kWh
